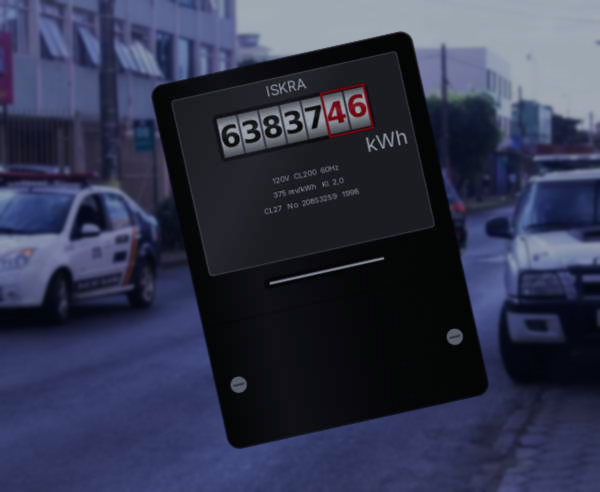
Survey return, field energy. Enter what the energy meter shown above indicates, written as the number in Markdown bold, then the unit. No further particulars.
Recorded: **63837.46** kWh
